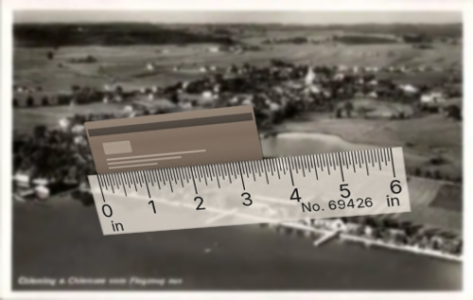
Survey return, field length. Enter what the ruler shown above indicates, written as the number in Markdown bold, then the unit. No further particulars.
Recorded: **3.5** in
